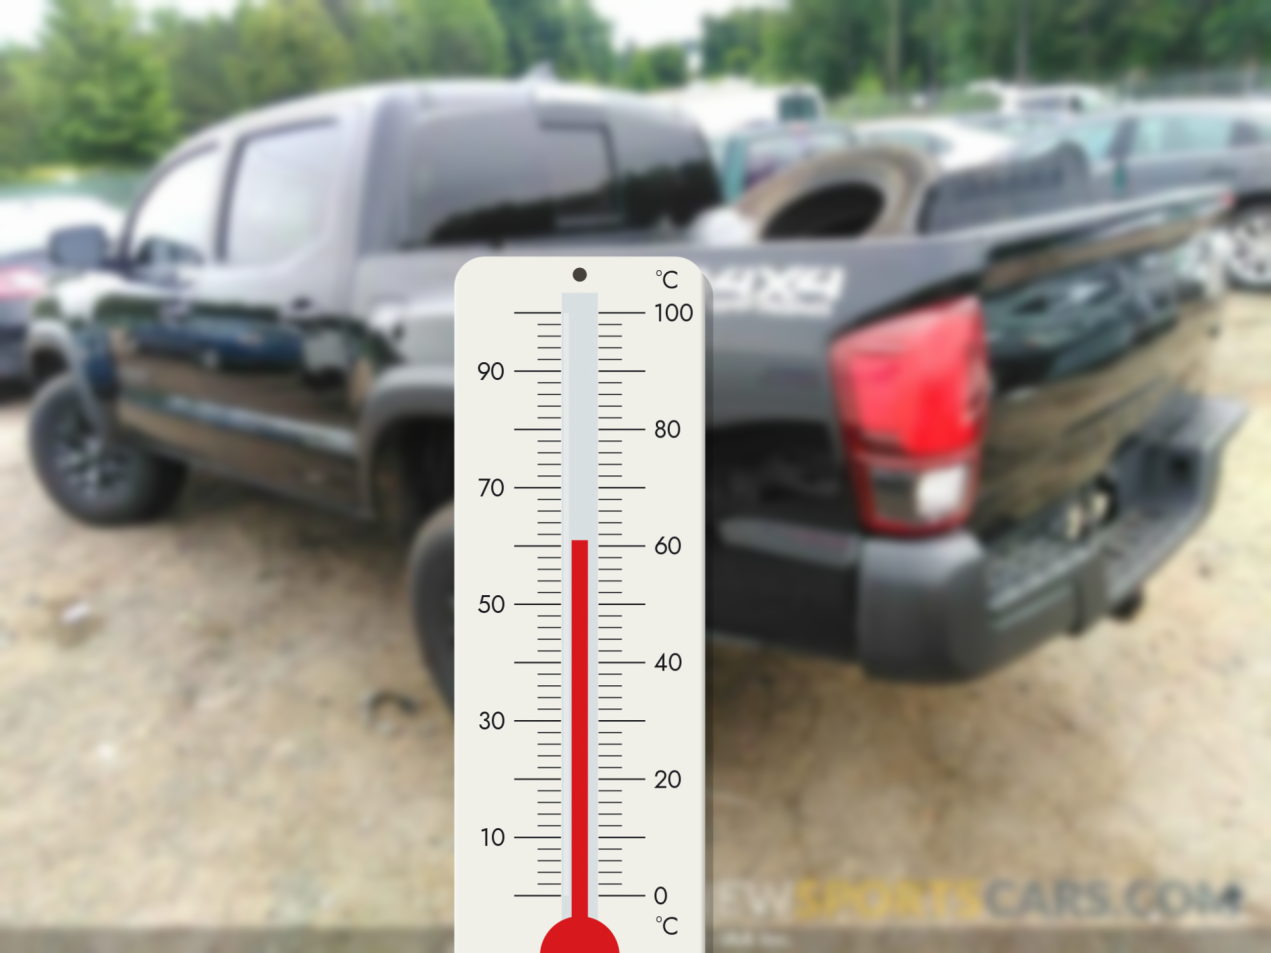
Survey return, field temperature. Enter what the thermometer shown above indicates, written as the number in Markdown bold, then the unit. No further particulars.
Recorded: **61** °C
